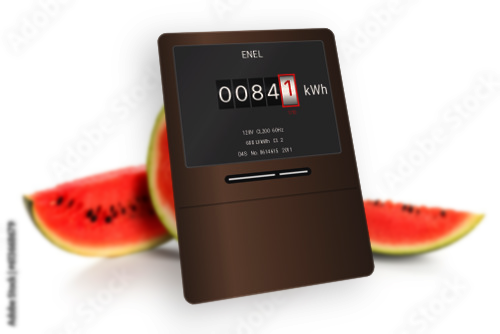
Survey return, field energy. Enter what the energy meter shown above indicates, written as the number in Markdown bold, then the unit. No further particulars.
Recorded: **84.1** kWh
